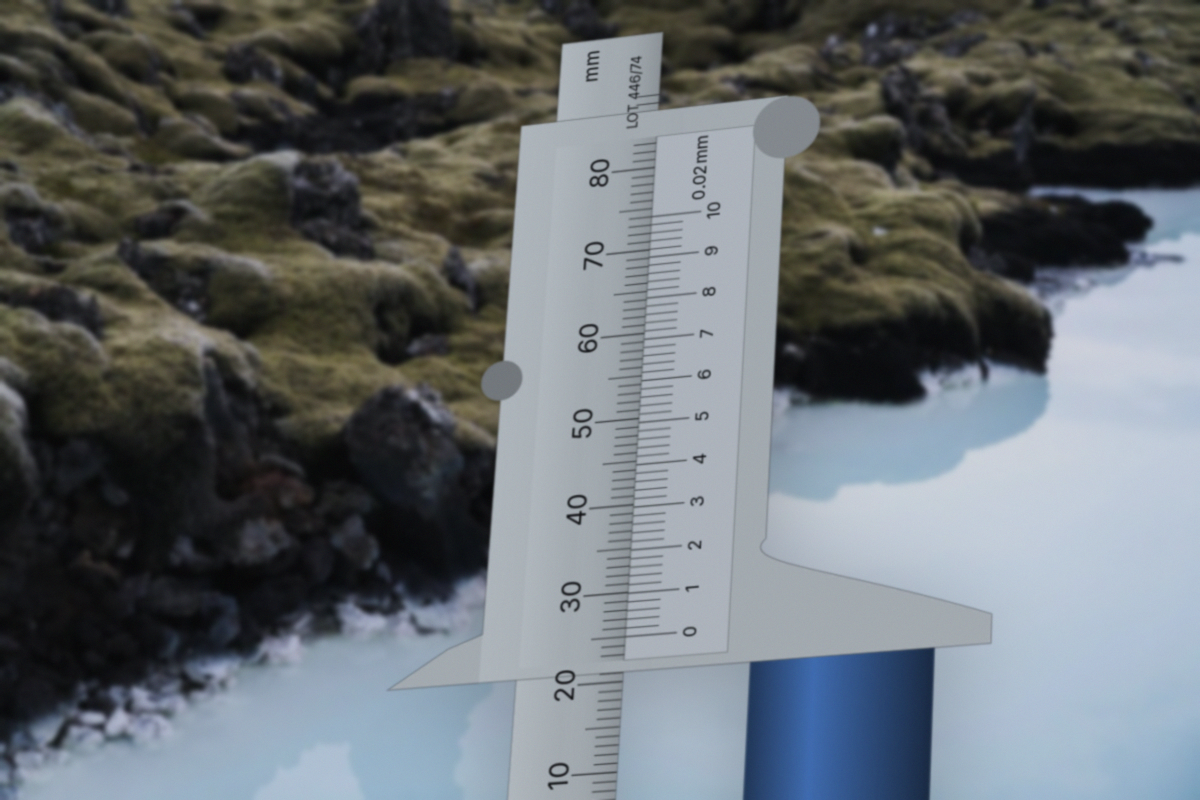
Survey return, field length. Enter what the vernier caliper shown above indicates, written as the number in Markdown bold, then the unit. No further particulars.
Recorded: **25.0** mm
